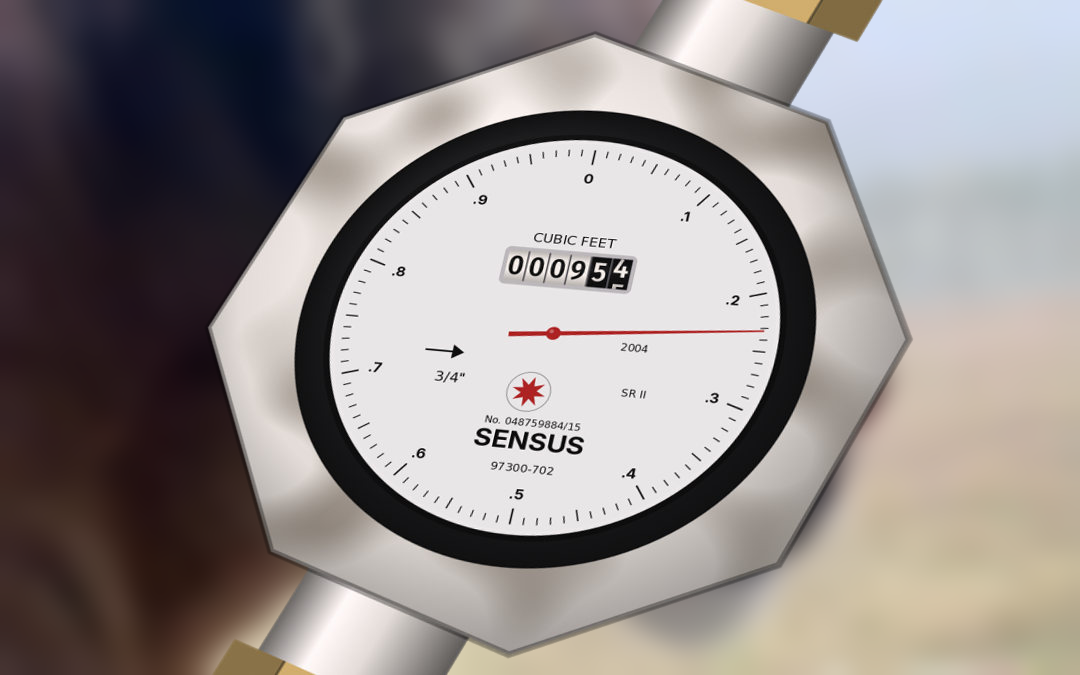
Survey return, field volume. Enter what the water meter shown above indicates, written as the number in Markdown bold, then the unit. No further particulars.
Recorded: **954.23** ft³
